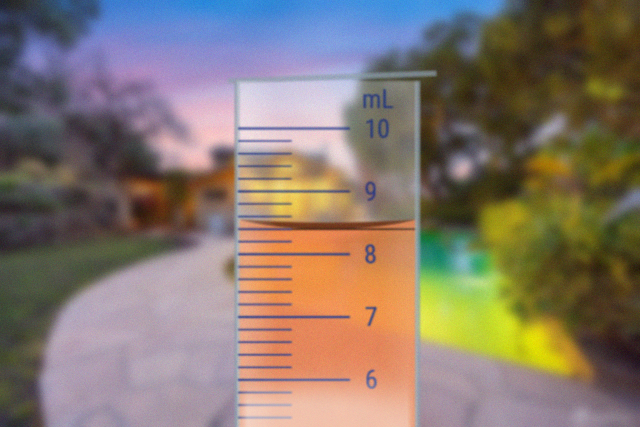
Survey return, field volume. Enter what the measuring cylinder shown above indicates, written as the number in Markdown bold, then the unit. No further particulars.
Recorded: **8.4** mL
